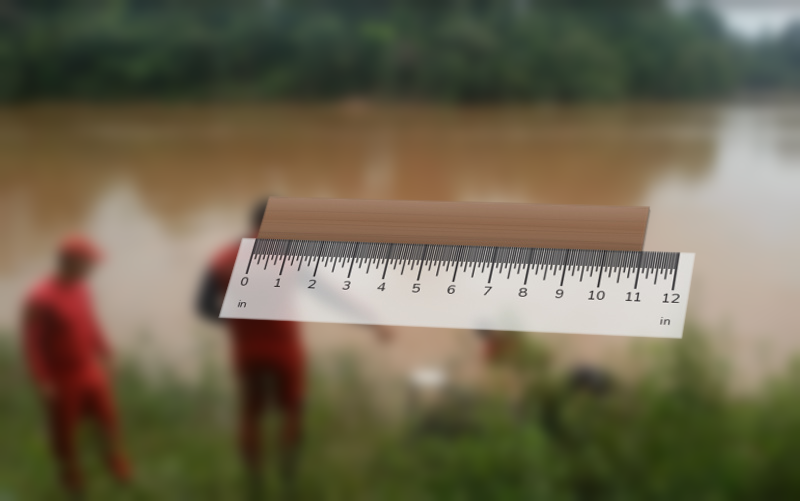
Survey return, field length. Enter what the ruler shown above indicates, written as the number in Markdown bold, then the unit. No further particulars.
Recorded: **11** in
